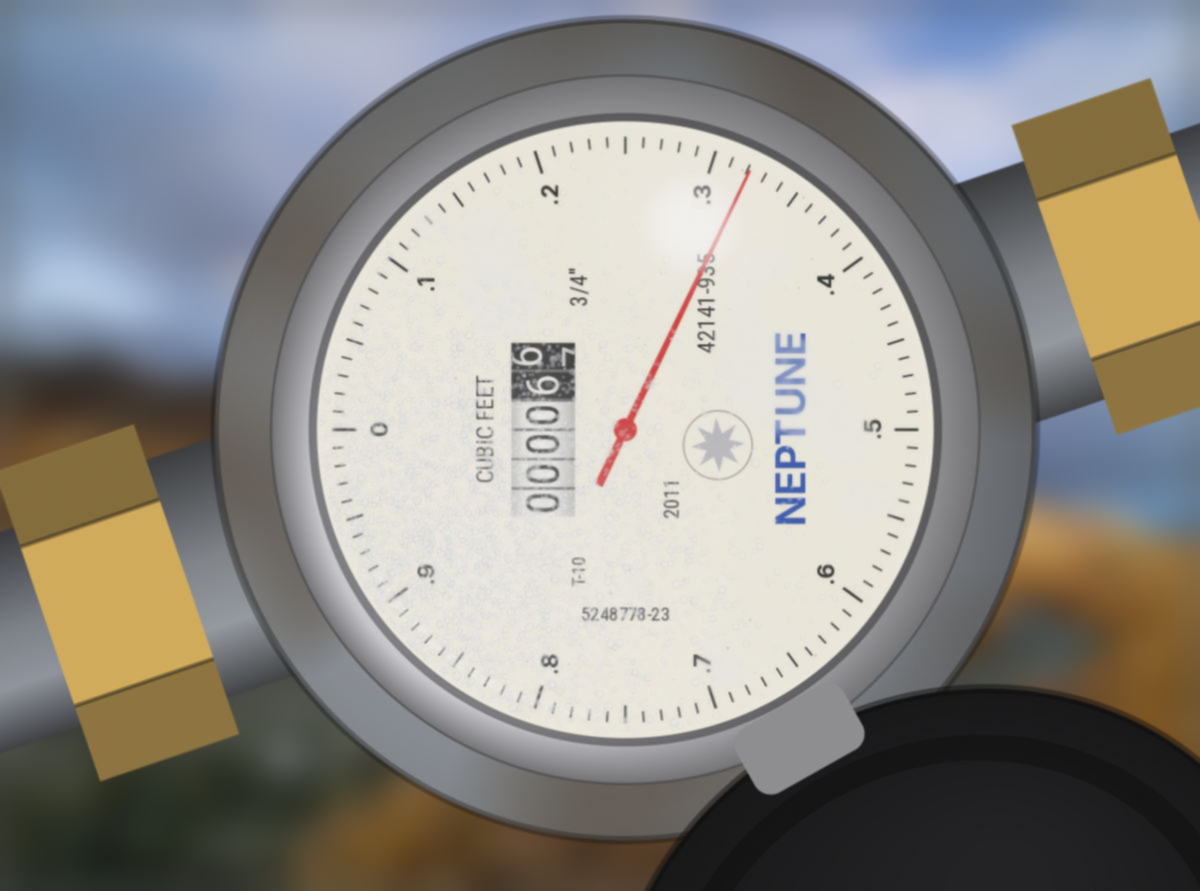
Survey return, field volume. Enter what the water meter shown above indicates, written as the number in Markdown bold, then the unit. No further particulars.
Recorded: **66.32** ft³
